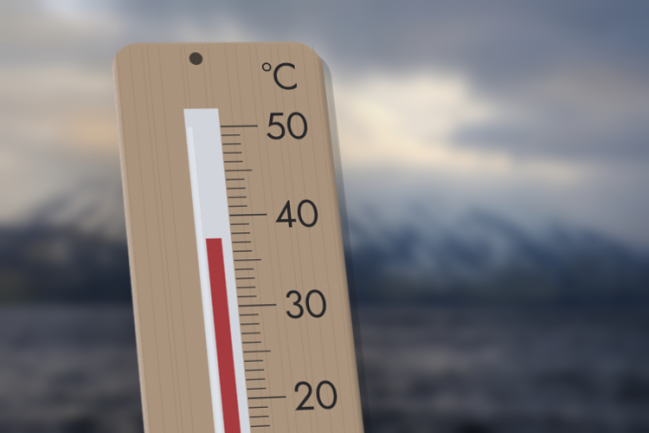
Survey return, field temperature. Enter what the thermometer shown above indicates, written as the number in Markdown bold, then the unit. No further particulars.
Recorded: **37.5** °C
